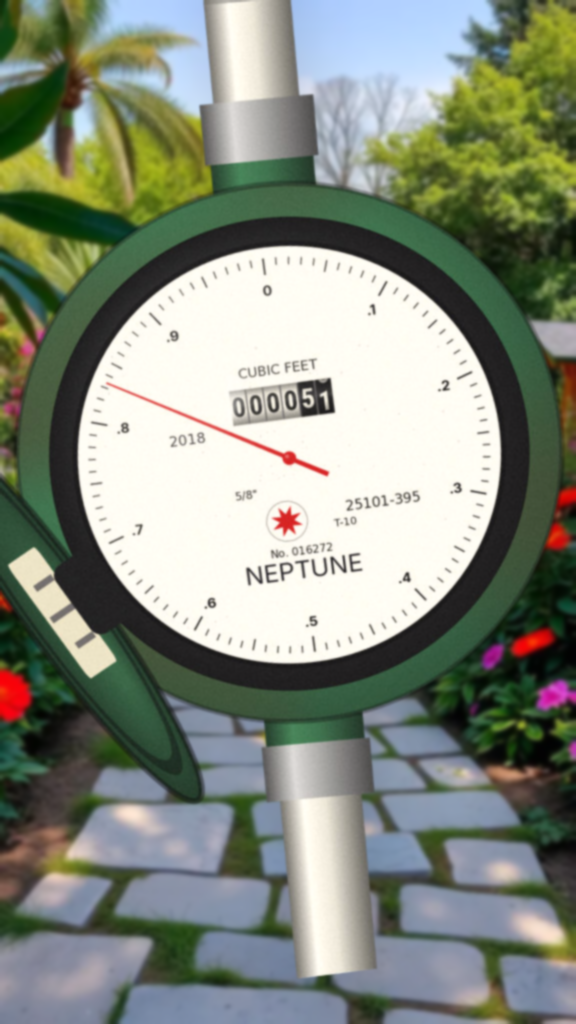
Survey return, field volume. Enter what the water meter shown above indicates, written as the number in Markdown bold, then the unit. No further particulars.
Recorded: **50.83** ft³
